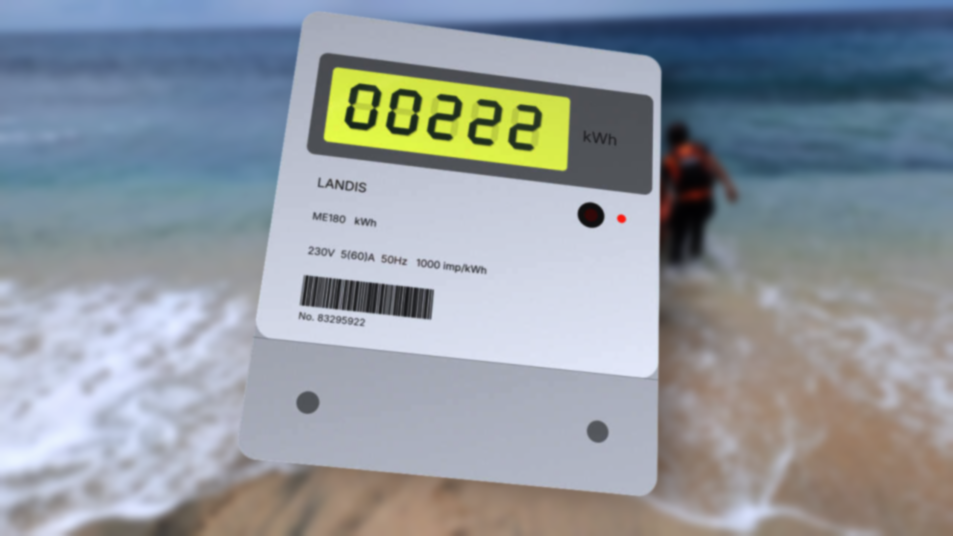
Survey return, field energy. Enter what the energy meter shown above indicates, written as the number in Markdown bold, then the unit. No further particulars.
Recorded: **222** kWh
